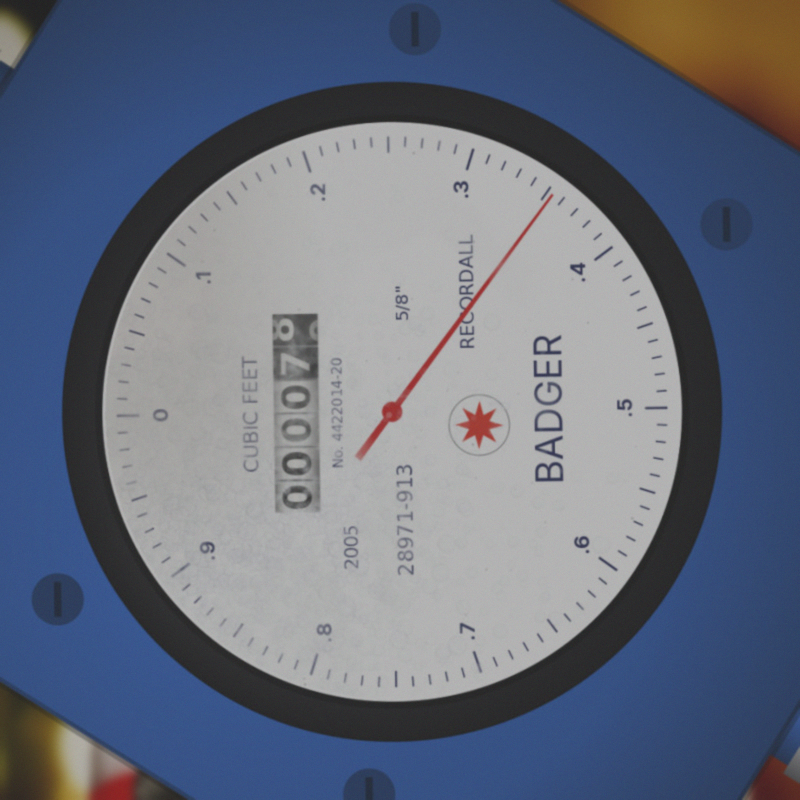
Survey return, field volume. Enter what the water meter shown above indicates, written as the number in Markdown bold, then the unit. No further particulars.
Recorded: **78.35** ft³
